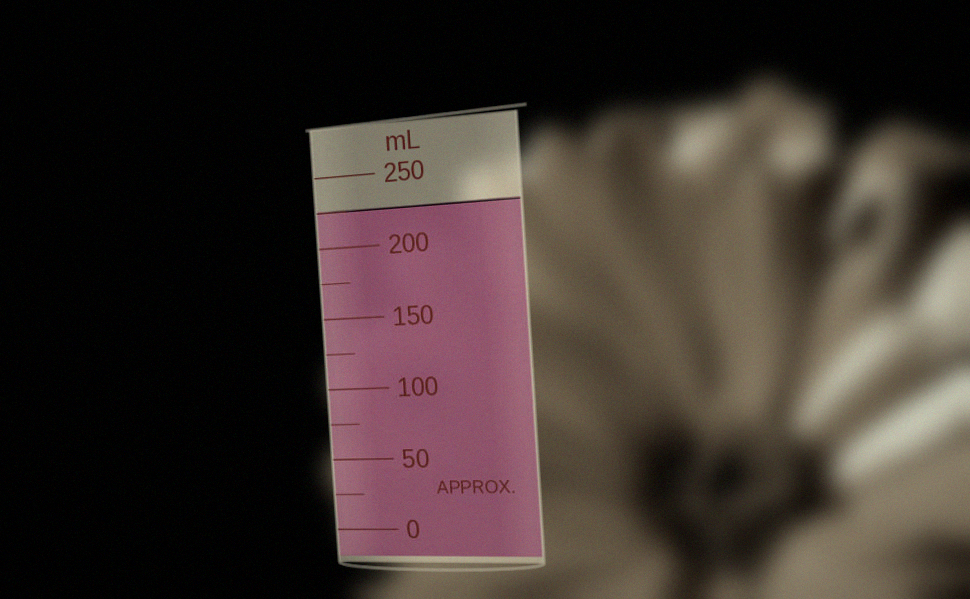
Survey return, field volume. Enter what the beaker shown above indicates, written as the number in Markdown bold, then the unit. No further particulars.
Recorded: **225** mL
